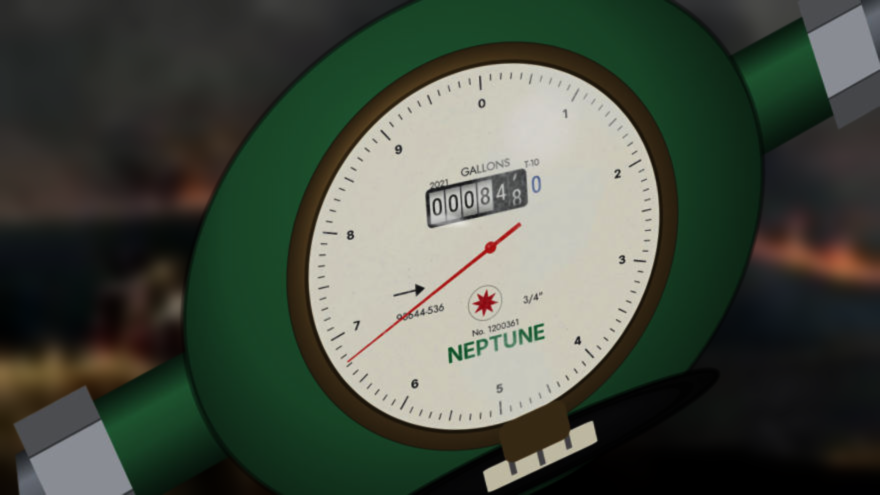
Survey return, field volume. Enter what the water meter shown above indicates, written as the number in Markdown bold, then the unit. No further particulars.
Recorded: **8476.7** gal
